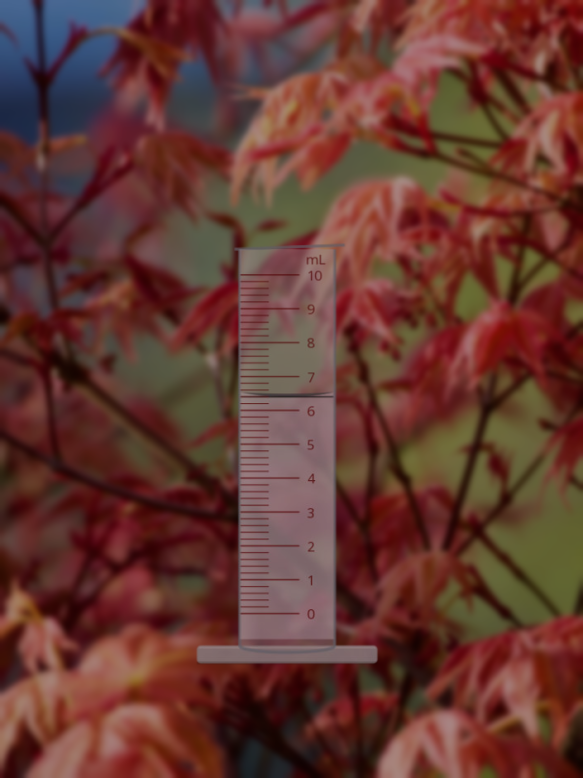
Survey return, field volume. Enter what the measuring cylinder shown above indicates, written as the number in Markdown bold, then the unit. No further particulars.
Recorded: **6.4** mL
